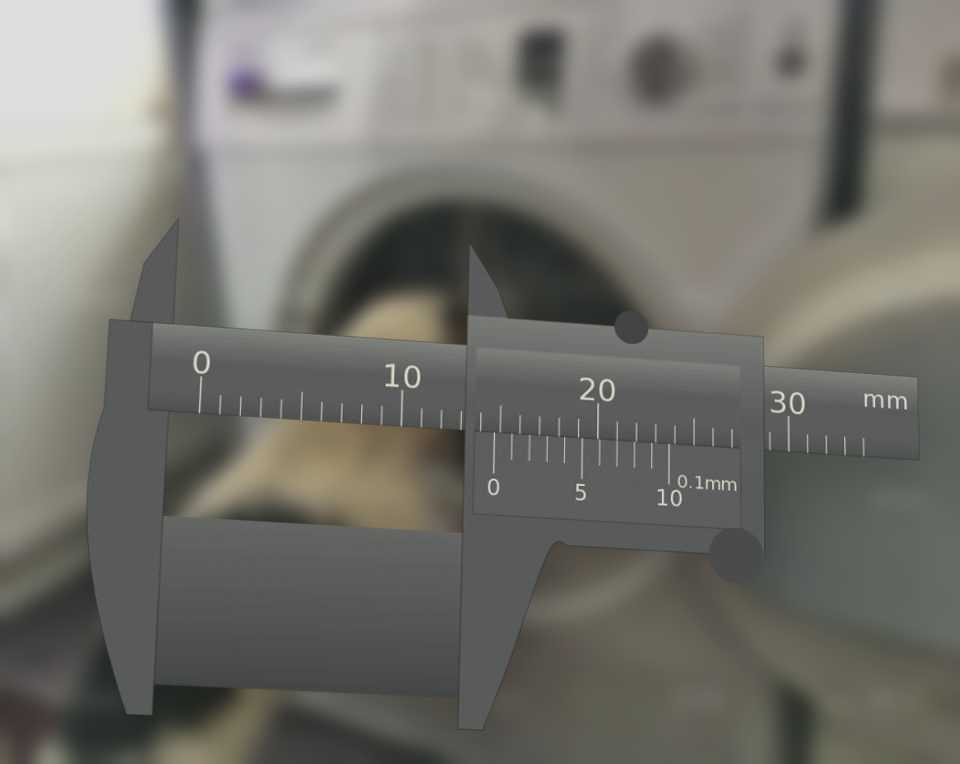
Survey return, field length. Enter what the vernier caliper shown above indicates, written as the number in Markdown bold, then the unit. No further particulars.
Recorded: **14.7** mm
